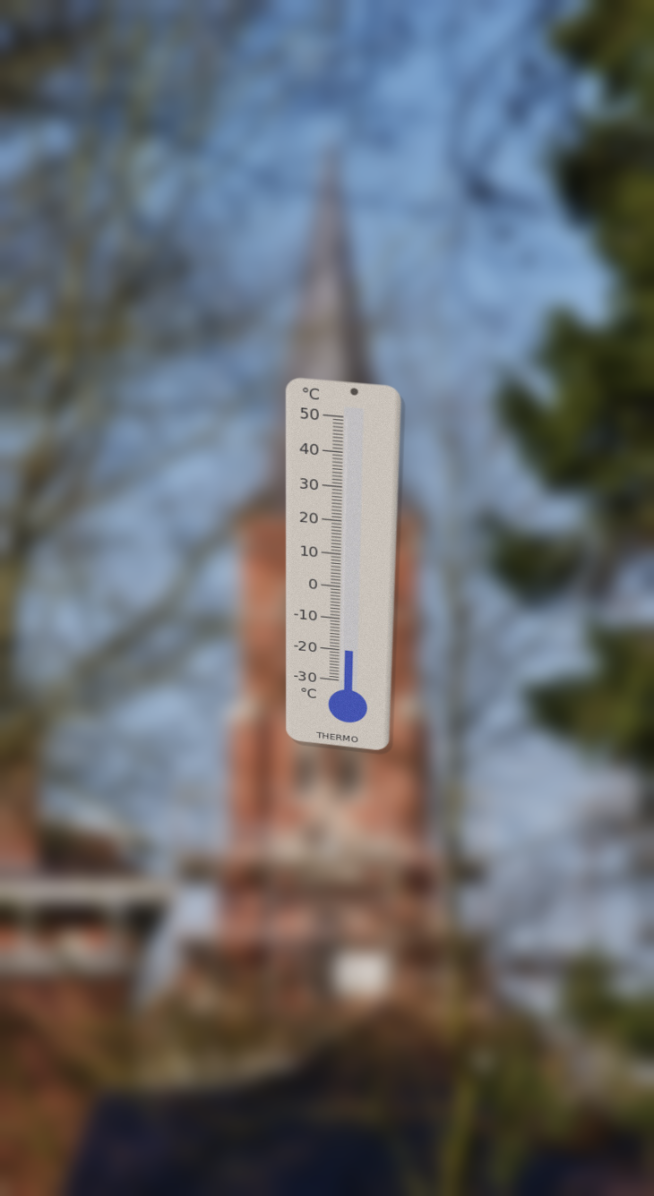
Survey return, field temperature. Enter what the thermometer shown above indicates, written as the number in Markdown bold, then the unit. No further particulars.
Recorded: **-20** °C
